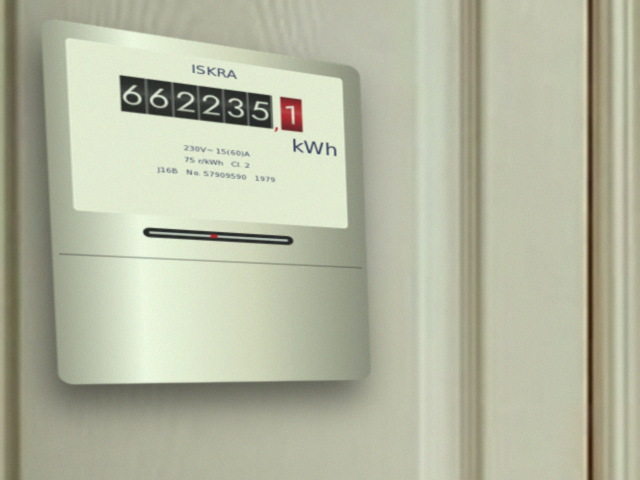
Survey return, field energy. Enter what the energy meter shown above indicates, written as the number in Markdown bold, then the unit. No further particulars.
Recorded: **662235.1** kWh
